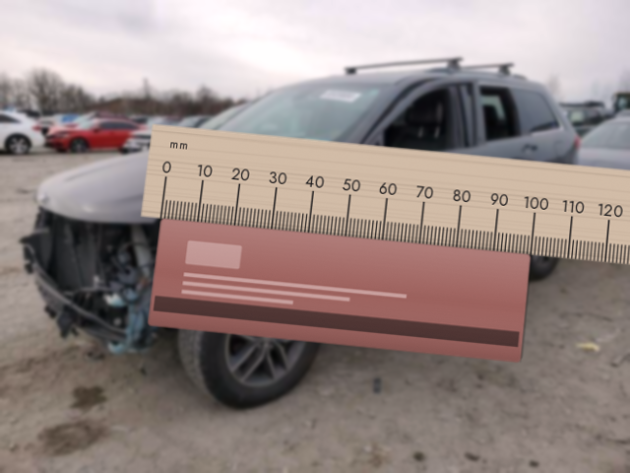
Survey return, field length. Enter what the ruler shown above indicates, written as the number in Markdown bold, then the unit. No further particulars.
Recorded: **100** mm
